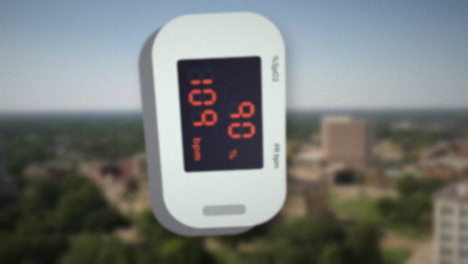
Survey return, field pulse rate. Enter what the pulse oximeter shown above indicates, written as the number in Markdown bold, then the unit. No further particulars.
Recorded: **109** bpm
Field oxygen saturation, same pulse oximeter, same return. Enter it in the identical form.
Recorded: **90** %
